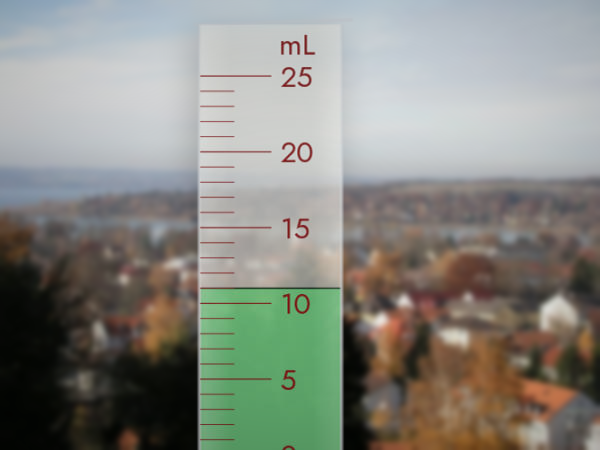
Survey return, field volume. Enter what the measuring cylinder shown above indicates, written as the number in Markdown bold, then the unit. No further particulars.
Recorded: **11** mL
